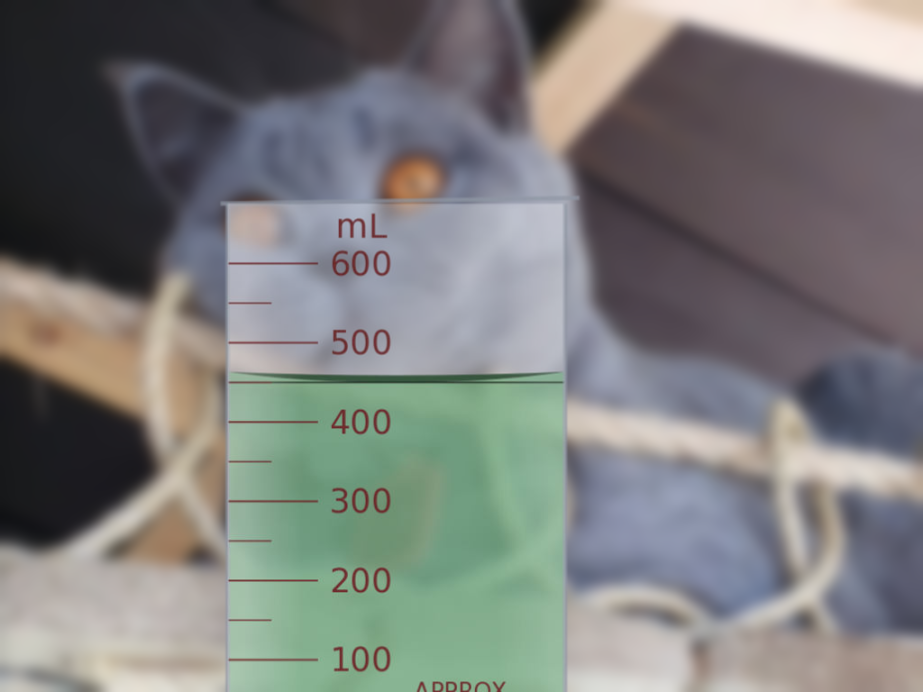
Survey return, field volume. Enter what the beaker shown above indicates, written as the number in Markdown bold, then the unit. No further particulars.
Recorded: **450** mL
